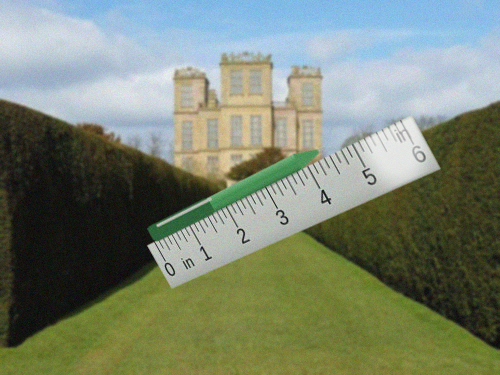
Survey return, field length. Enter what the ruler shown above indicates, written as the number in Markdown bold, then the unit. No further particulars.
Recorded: **4.5** in
